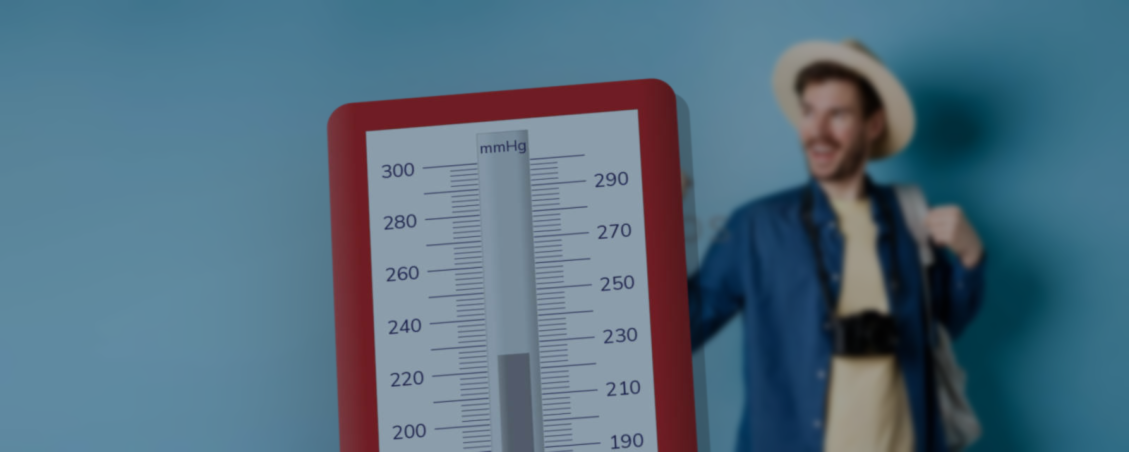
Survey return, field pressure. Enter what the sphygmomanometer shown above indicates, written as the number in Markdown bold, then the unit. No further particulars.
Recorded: **226** mmHg
